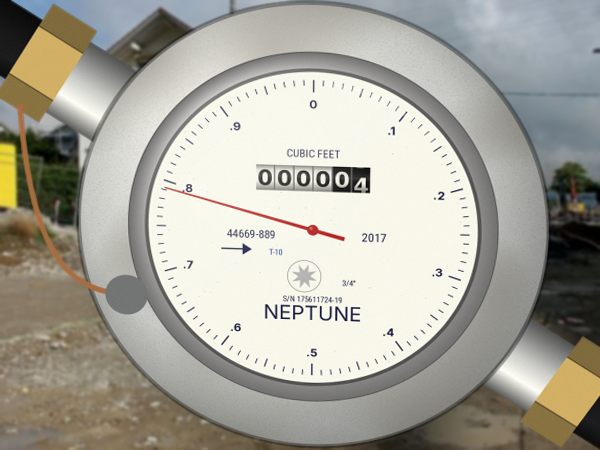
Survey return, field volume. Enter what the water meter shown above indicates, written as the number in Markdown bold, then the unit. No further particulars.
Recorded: **3.79** ft³
